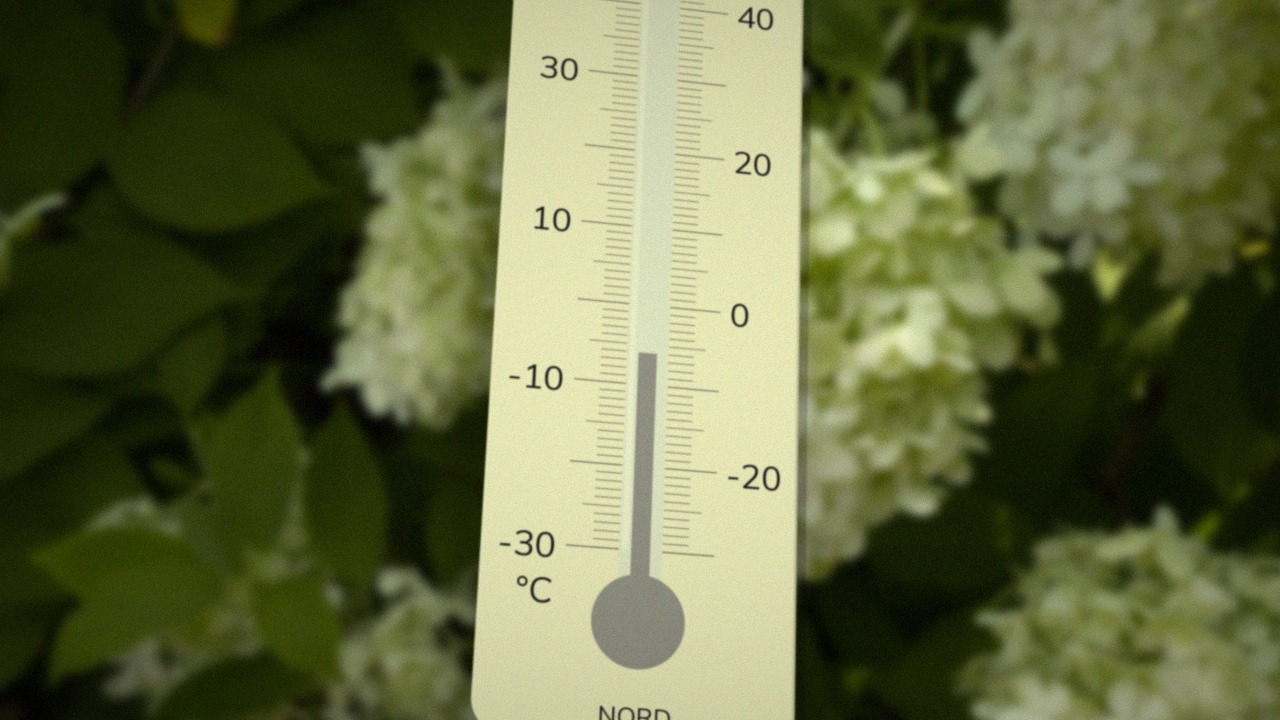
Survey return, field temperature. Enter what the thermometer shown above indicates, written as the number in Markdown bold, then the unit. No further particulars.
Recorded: **-6** °C
